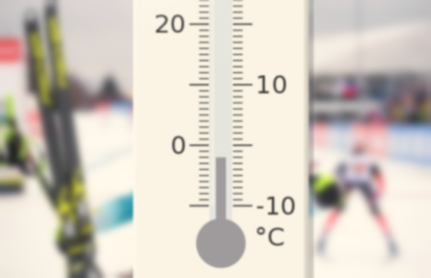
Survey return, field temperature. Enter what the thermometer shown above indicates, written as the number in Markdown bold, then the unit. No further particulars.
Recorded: **-2** °C
